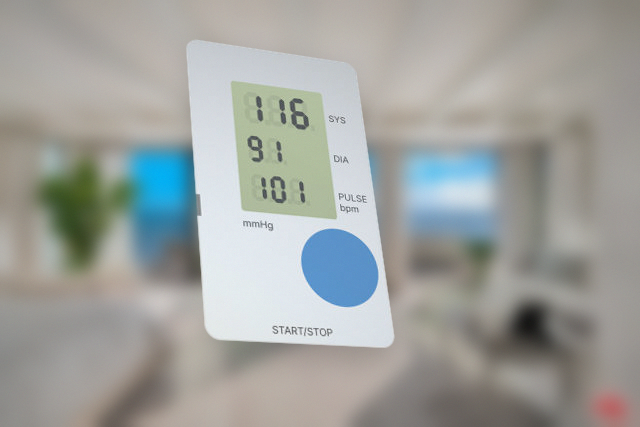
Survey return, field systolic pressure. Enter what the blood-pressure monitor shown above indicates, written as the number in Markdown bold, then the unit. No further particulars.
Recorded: **116** mmHg
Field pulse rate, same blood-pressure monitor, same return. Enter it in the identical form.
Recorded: **101** bpm
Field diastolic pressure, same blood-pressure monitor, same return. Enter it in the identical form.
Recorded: **91** mmHg
